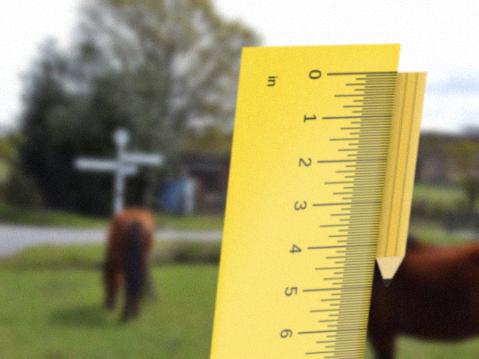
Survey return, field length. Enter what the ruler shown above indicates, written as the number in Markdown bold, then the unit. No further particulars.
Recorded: **5** in
